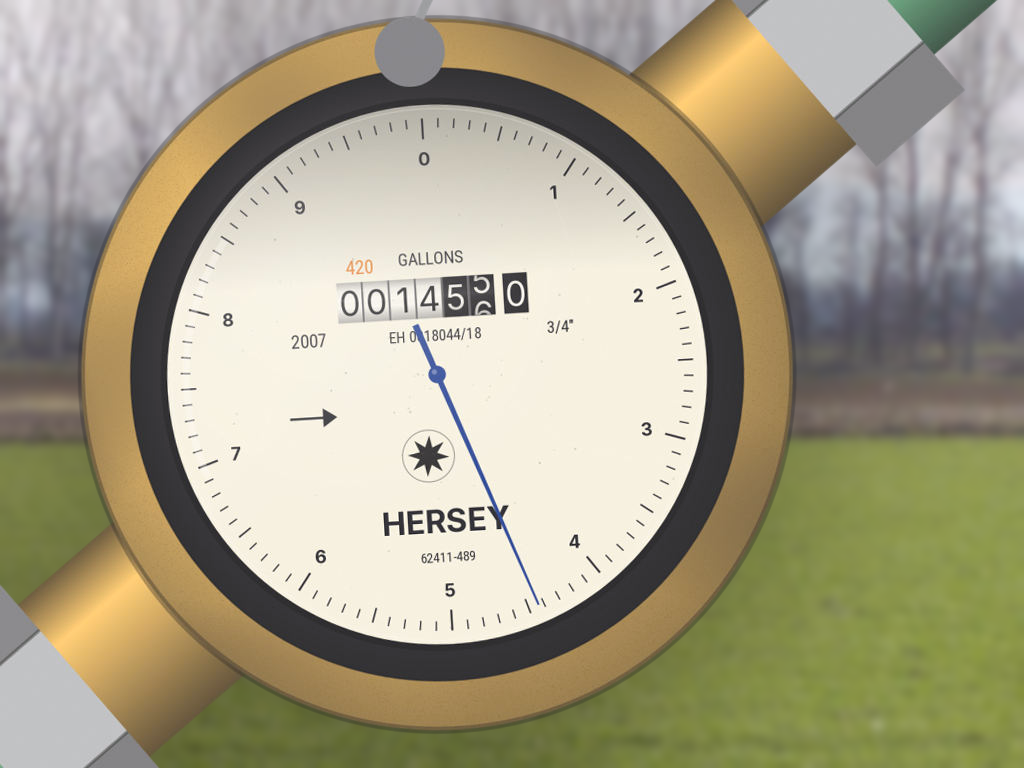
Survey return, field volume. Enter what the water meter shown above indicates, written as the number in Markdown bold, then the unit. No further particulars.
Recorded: **14554.4** gal
